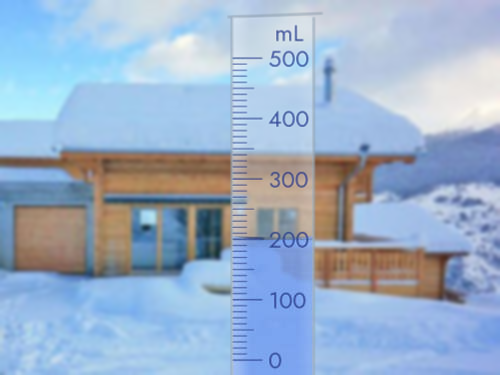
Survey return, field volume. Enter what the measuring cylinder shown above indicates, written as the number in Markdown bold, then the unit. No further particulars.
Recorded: **200** mL
